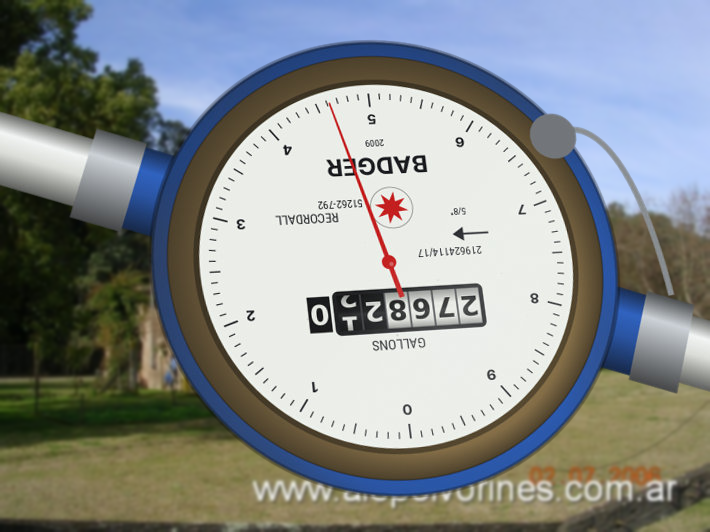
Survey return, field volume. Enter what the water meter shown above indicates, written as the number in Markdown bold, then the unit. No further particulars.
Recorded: **2768214.6** gal
